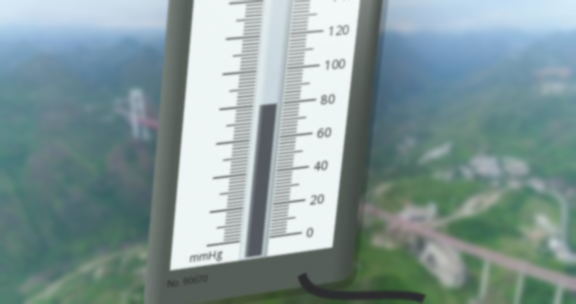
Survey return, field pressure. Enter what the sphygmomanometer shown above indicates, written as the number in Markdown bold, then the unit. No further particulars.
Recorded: **80** mmHg
